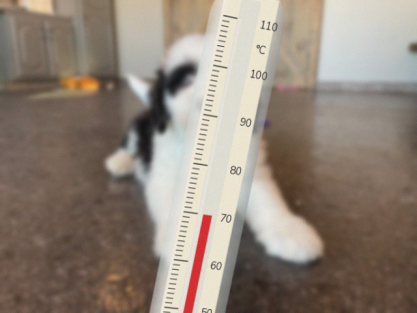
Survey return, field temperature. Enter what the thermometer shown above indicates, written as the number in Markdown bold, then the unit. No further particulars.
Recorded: **70** °C
